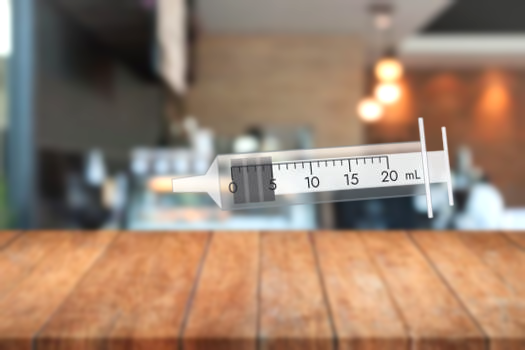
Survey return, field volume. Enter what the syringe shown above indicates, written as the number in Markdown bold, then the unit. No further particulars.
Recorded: **0** mL
